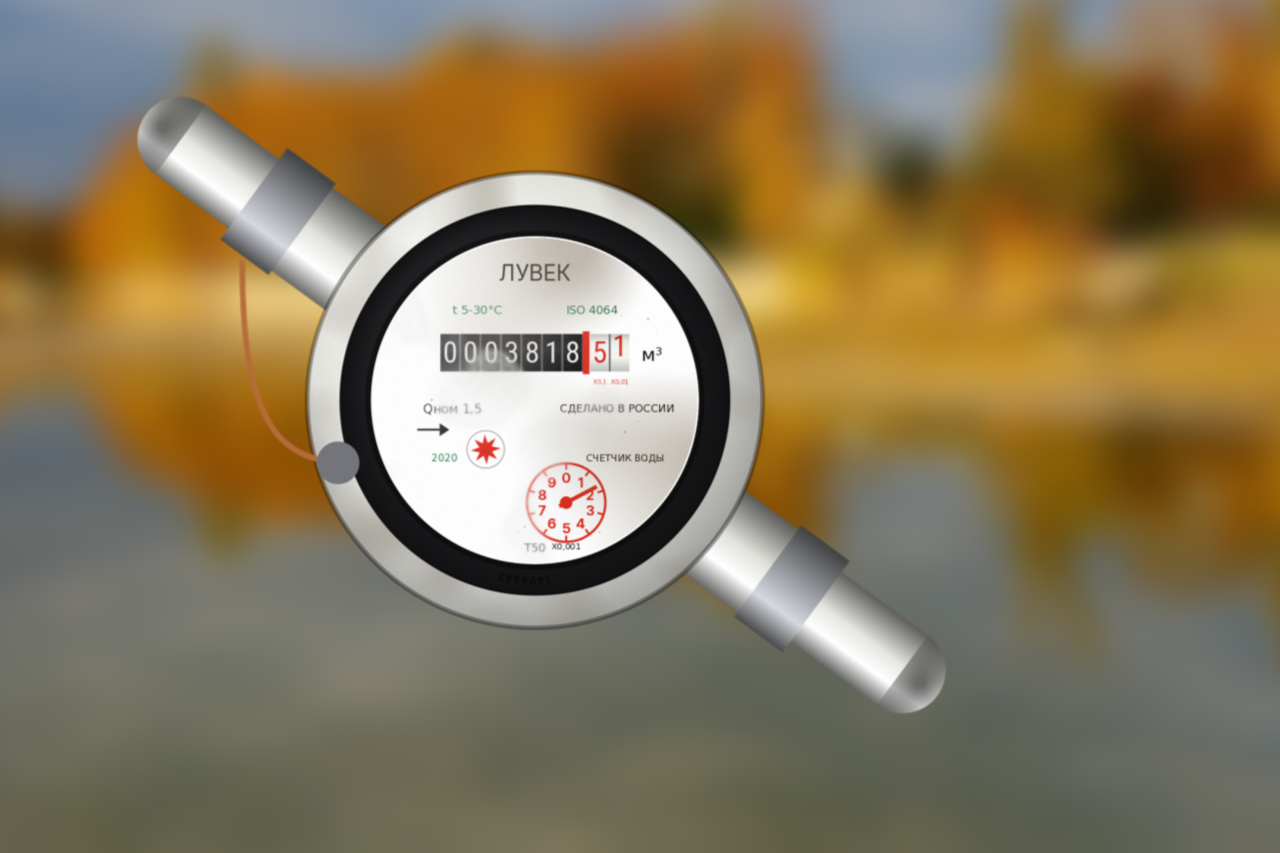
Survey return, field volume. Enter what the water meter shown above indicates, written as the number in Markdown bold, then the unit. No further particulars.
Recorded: **3818.511** m³
